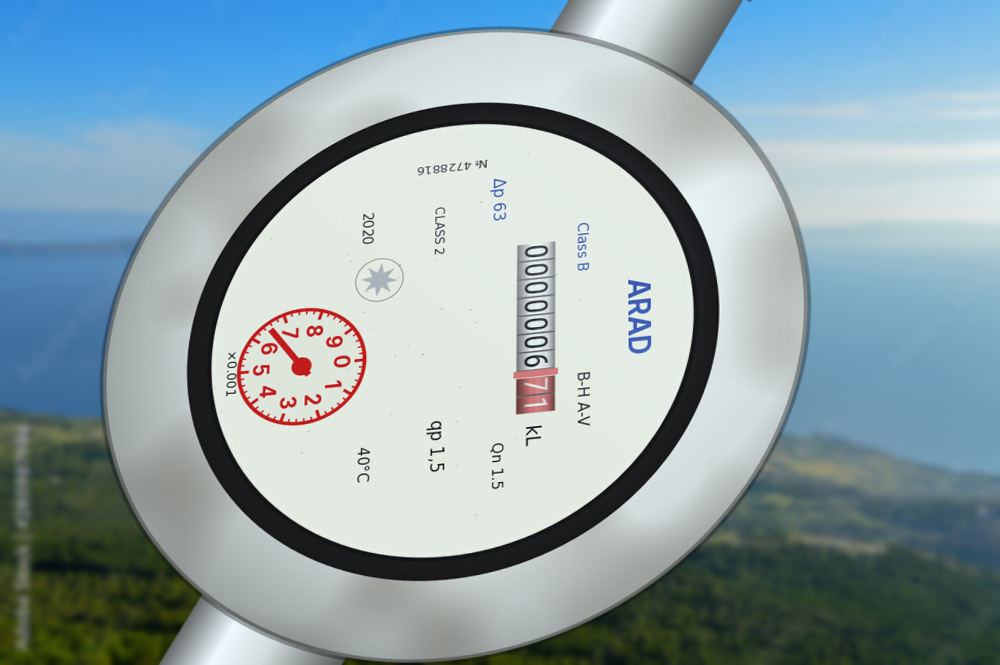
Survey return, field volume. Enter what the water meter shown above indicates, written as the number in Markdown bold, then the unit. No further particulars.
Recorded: **6.716** kL
